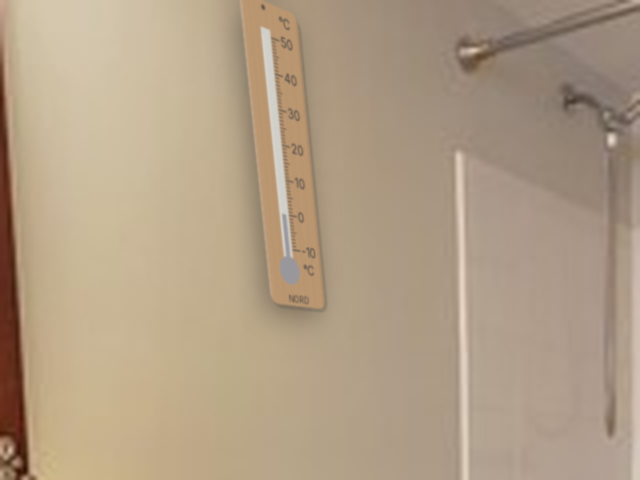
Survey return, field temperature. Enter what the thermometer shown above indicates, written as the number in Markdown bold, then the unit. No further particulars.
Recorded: **0** °C
